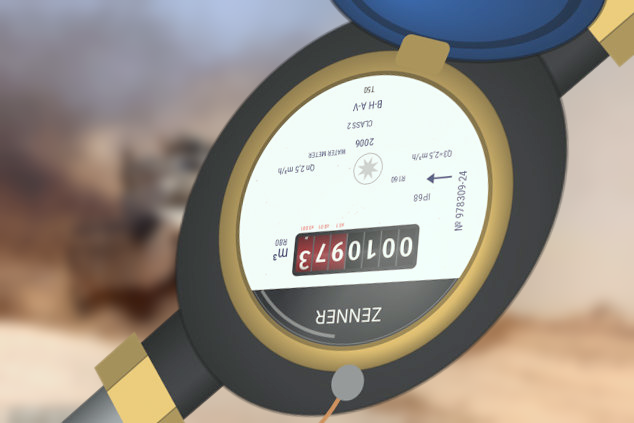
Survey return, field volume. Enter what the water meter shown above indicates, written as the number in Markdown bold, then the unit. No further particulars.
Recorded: **10.973** m³
